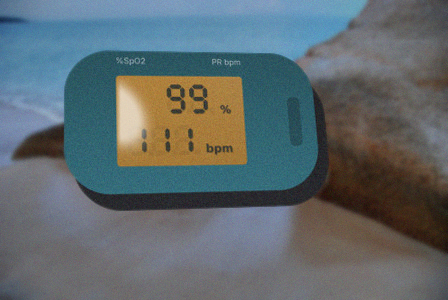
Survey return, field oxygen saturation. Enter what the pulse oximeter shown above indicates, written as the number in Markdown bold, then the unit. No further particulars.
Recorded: **99** %
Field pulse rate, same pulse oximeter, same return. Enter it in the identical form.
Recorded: **111** bpm
